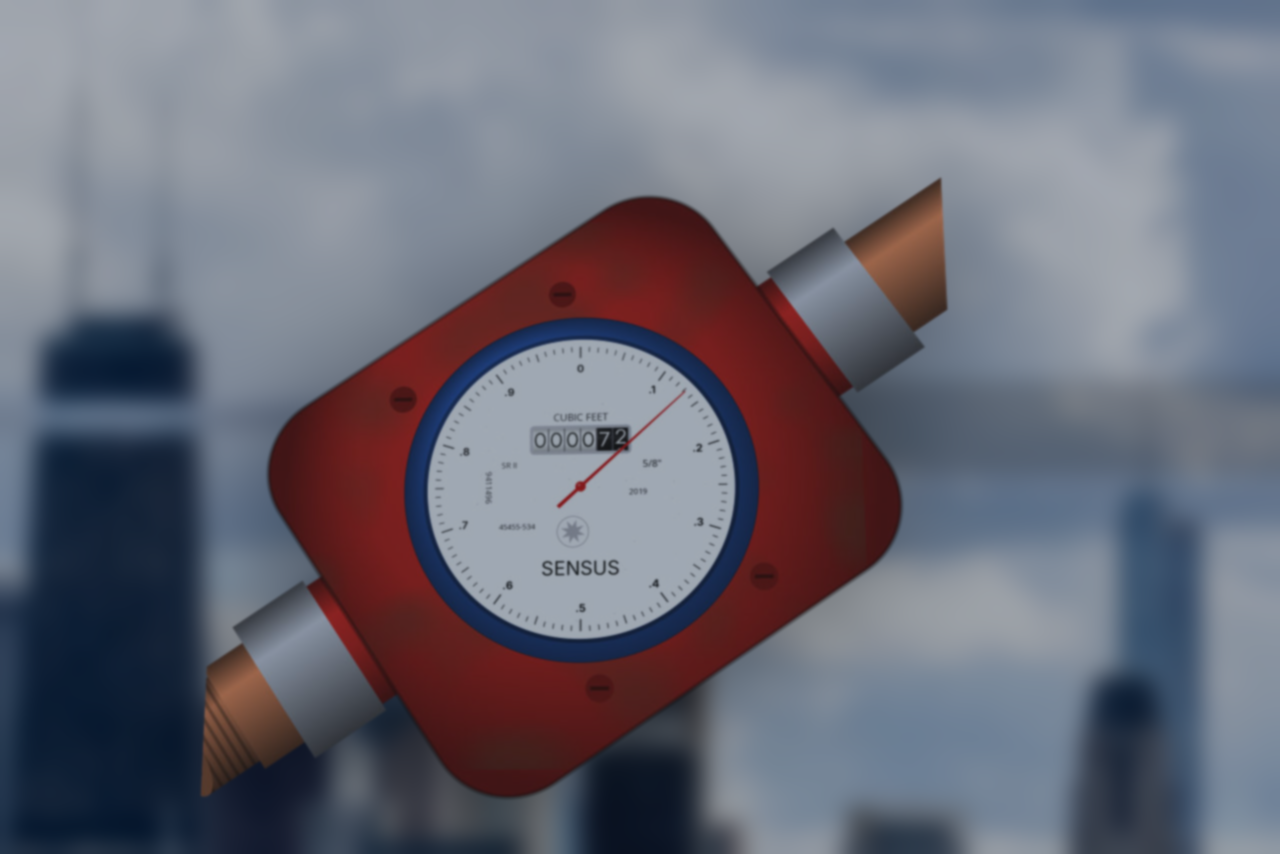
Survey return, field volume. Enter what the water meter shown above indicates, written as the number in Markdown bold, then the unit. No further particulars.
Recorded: **72.13** ft³
